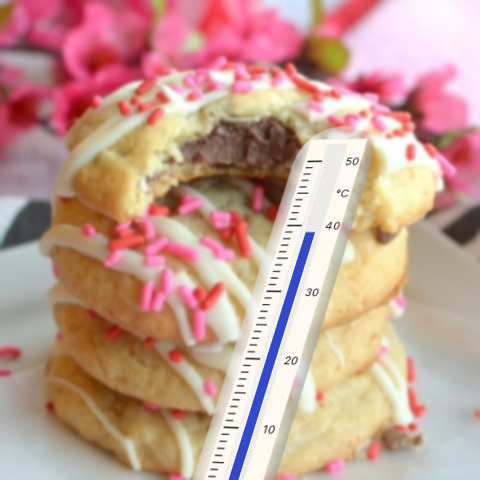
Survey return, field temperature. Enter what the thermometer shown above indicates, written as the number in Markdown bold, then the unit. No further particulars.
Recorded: **39** °C
